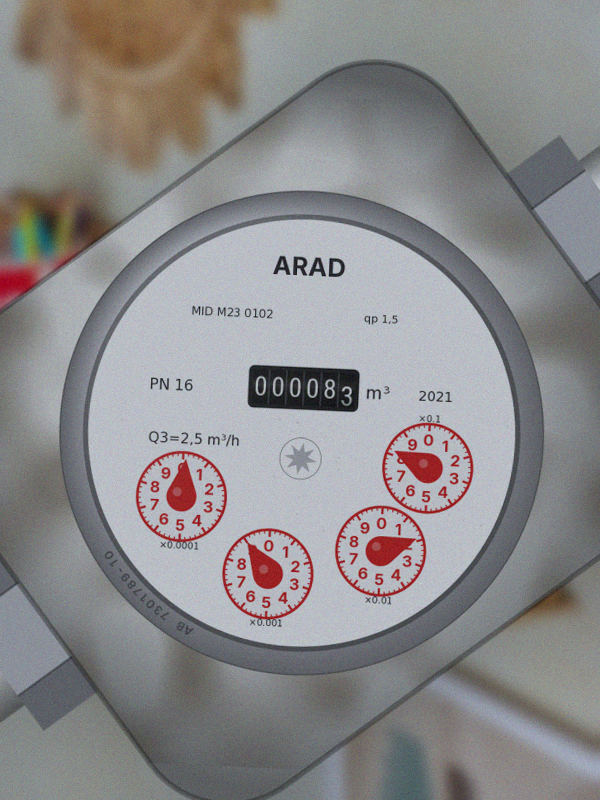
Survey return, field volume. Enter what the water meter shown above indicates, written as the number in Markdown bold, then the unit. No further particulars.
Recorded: **82.8190** m³
